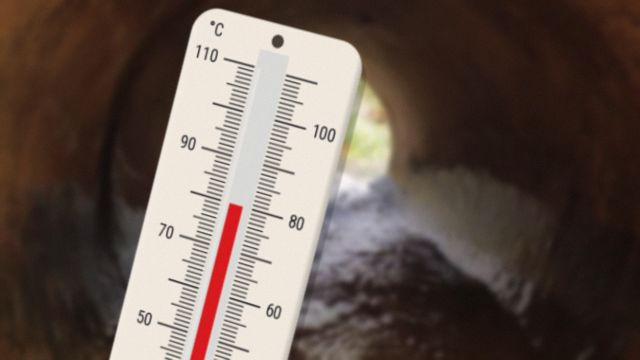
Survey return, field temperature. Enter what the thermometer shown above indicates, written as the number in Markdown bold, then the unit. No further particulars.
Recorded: **80** °C
